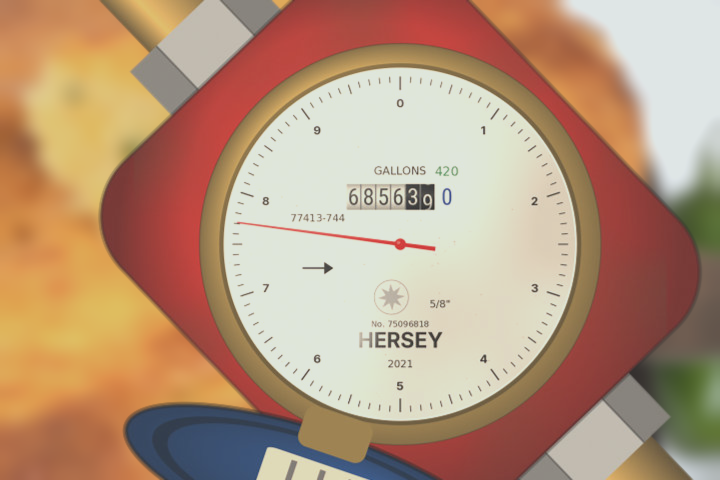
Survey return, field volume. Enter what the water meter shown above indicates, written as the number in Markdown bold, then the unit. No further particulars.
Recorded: **6856387.7** gal
